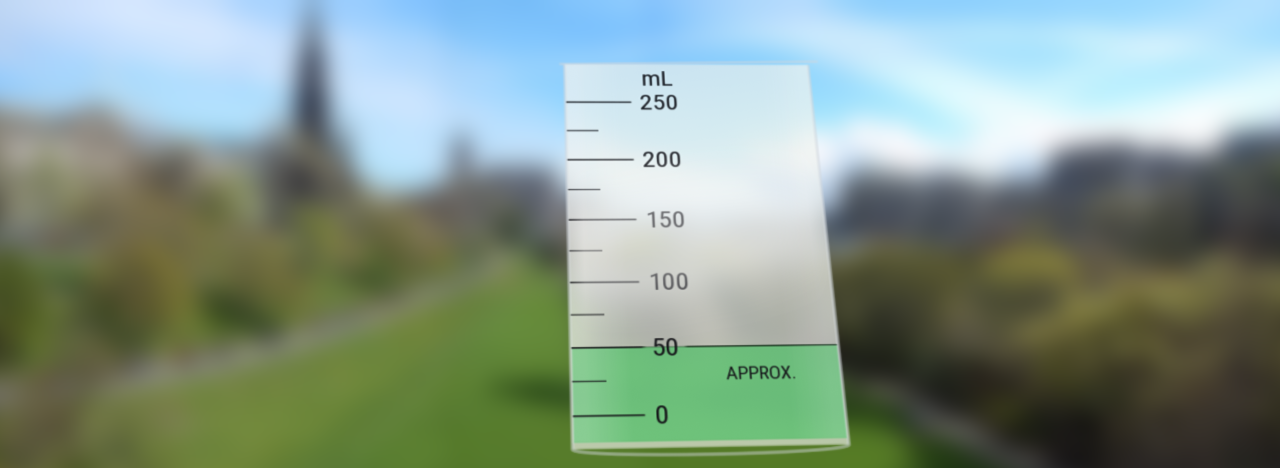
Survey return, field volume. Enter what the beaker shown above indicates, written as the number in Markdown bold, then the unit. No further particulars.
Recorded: **50** mL
